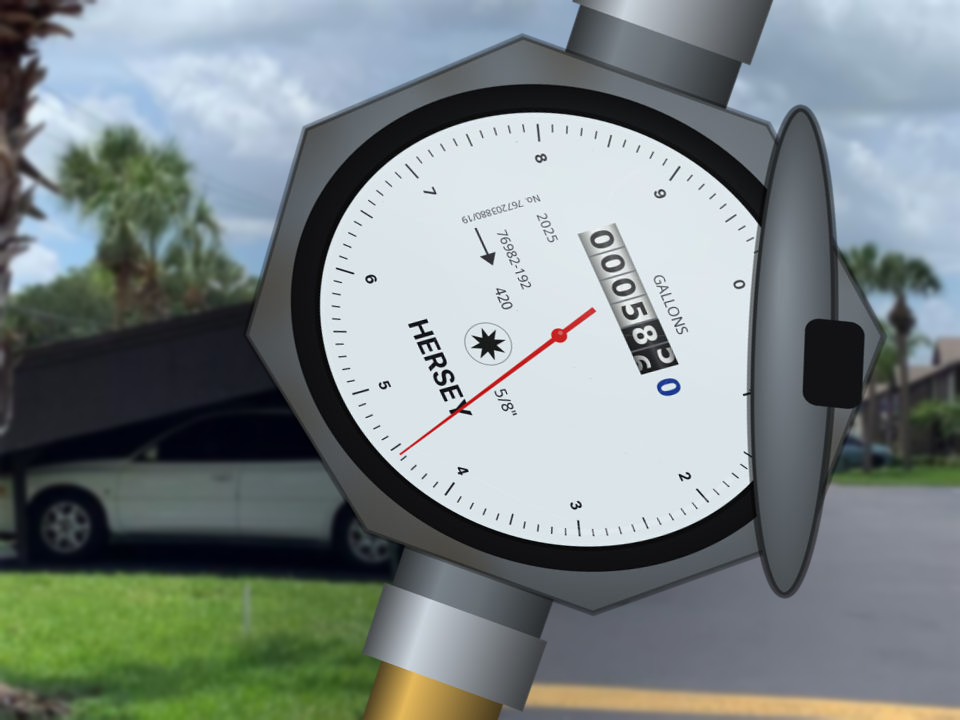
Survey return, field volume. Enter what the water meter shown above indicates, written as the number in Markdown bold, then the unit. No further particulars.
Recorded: **5854.4** gal
